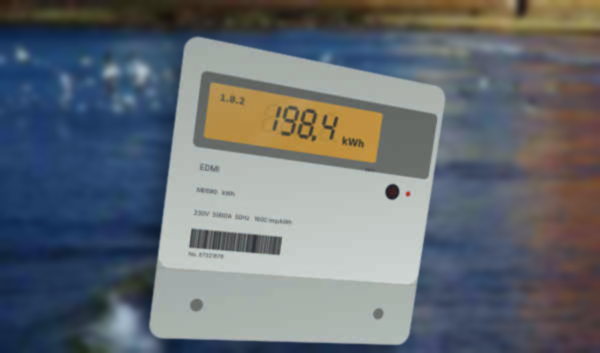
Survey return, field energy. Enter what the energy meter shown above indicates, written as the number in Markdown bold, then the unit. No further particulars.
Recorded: **198.4** kWh
